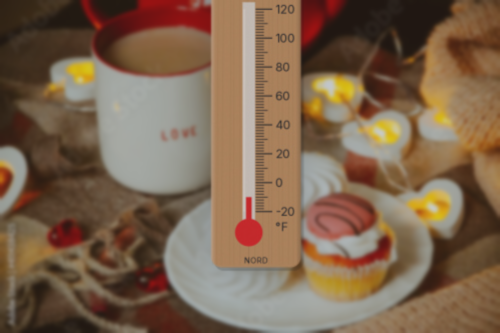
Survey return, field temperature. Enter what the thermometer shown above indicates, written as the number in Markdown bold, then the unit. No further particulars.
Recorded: **-10** °F
